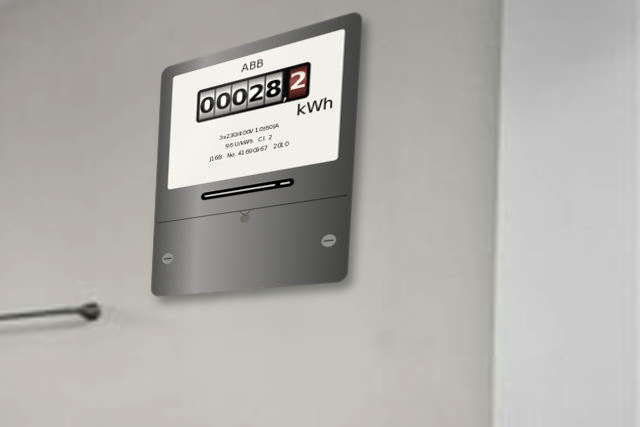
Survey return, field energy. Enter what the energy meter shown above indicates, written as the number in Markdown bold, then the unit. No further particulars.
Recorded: **28.2** kWh
